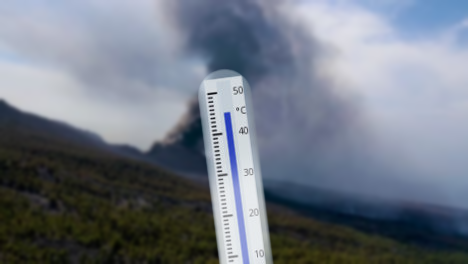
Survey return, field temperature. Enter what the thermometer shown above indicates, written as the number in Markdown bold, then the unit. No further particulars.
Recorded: **45** °C
